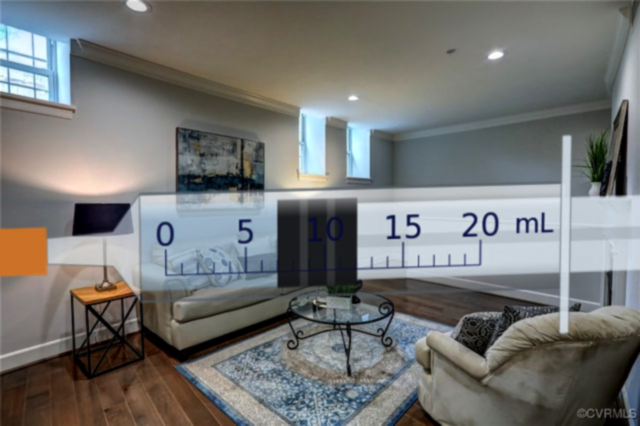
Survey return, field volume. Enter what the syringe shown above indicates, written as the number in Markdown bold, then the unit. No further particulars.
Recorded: **7** mL
